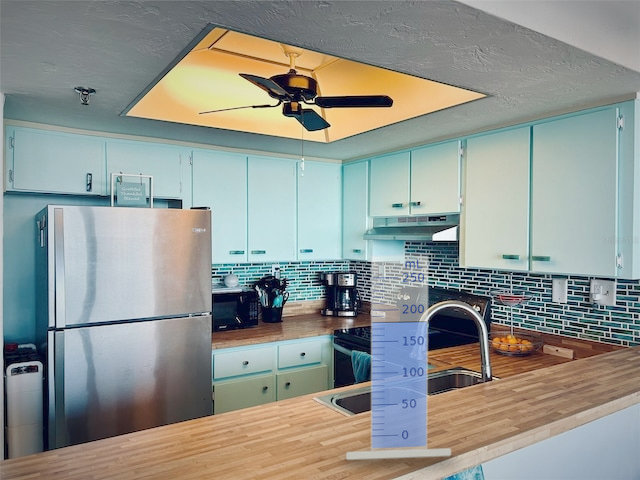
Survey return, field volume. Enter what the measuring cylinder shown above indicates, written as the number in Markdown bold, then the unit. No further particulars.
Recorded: **180** mL
